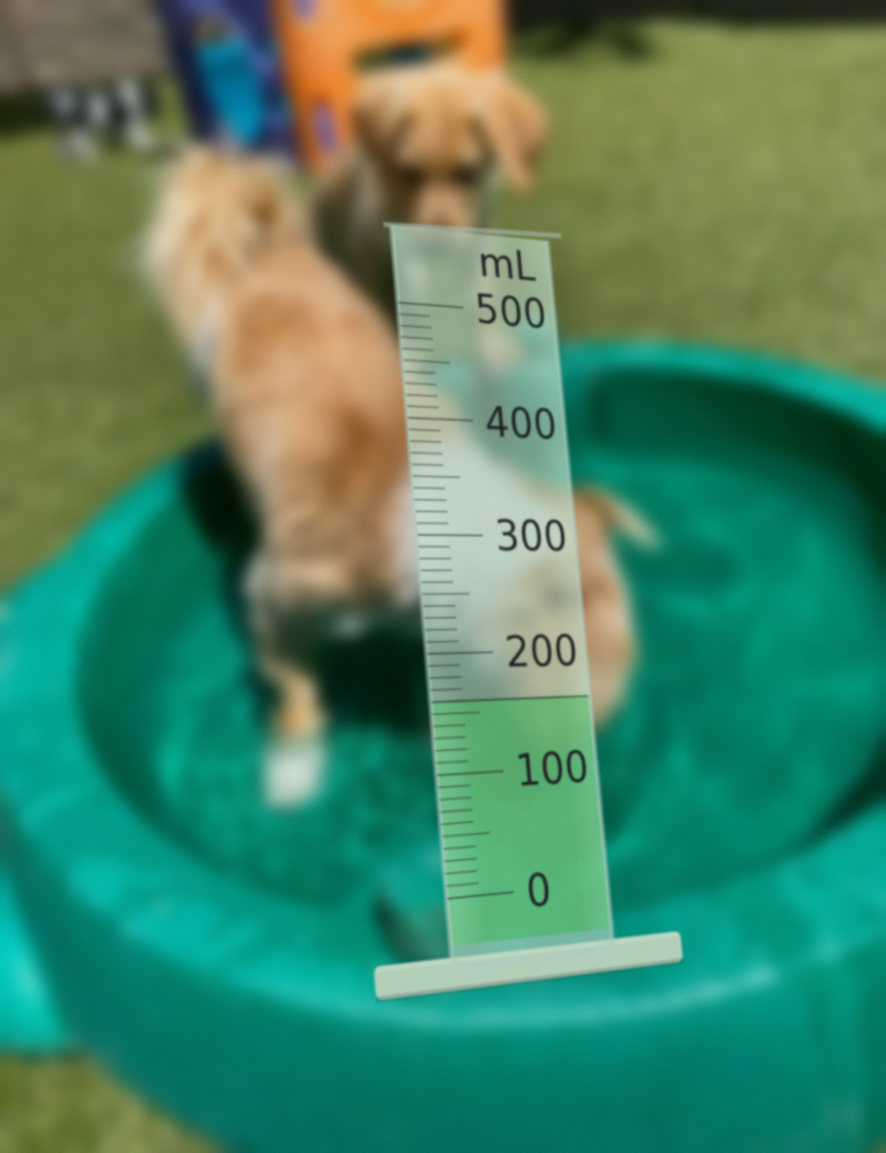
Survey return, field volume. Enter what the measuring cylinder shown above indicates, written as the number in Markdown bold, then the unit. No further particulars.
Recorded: **160** mL
